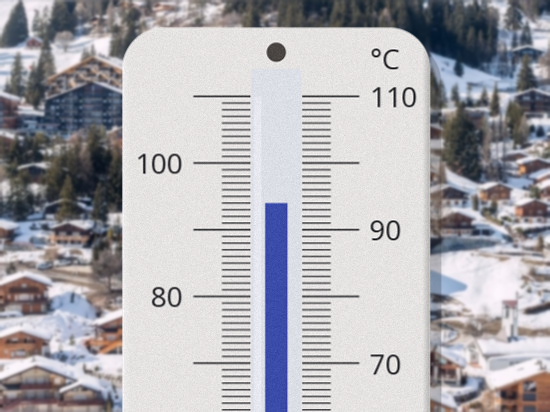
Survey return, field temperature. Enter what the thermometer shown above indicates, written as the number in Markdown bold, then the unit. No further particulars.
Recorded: **94** °C
